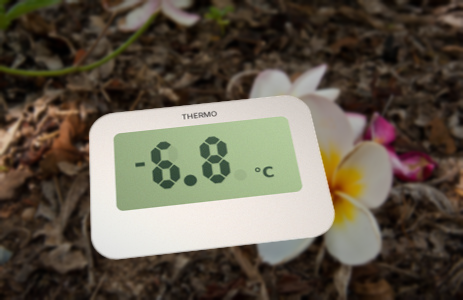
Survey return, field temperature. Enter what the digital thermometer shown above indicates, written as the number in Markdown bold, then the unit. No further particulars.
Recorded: **-6.8** °C
